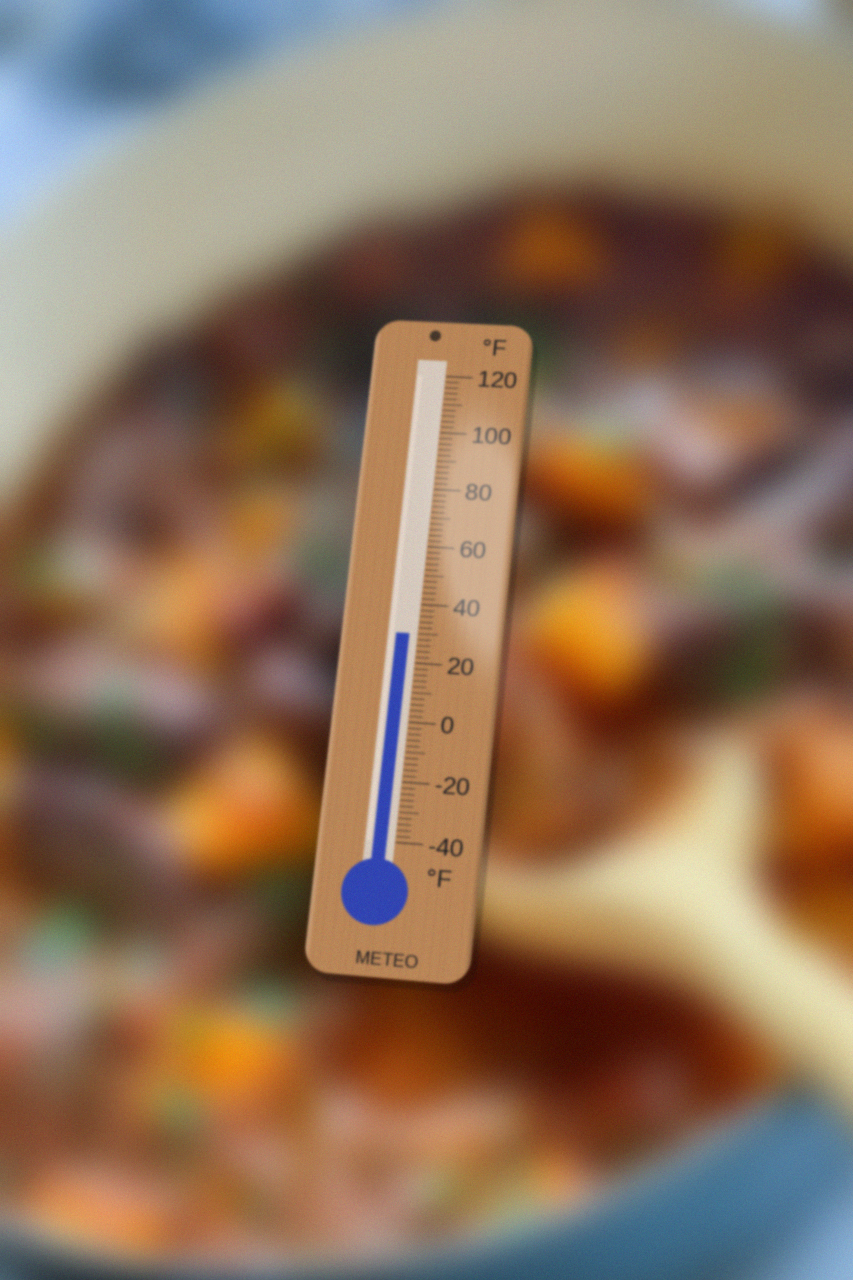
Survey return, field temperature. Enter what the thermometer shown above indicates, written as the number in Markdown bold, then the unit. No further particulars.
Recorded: **30** °F
